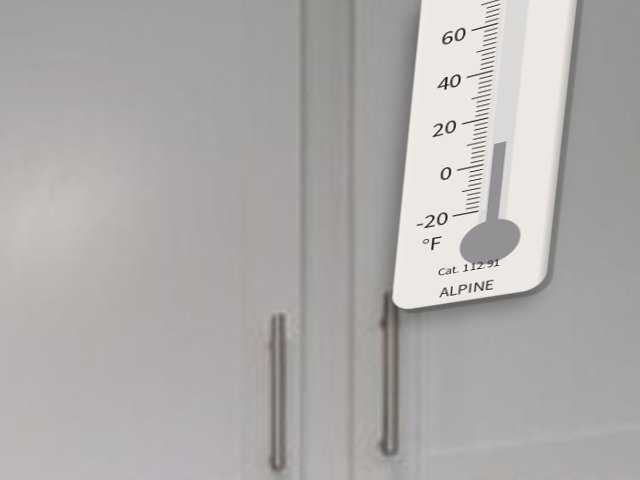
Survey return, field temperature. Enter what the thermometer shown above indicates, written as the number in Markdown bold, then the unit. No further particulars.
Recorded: **8** °F
